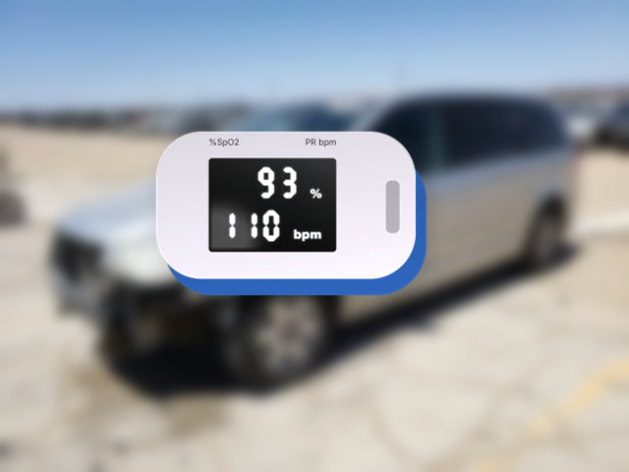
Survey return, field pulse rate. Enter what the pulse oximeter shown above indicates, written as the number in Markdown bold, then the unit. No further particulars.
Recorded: **110** bpm
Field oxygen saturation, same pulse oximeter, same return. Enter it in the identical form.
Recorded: **93** %
